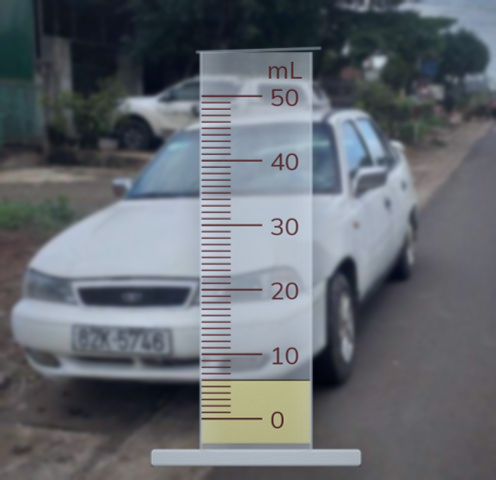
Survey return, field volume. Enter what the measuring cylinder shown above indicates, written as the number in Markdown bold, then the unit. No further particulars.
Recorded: **6** mL
